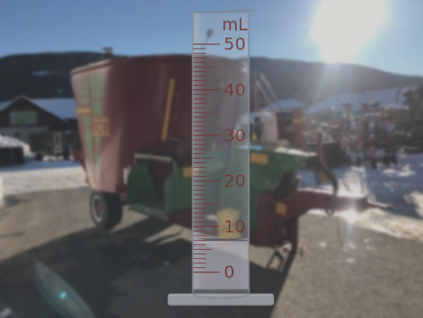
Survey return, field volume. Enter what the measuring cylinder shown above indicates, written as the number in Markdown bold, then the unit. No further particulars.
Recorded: **7** mL
